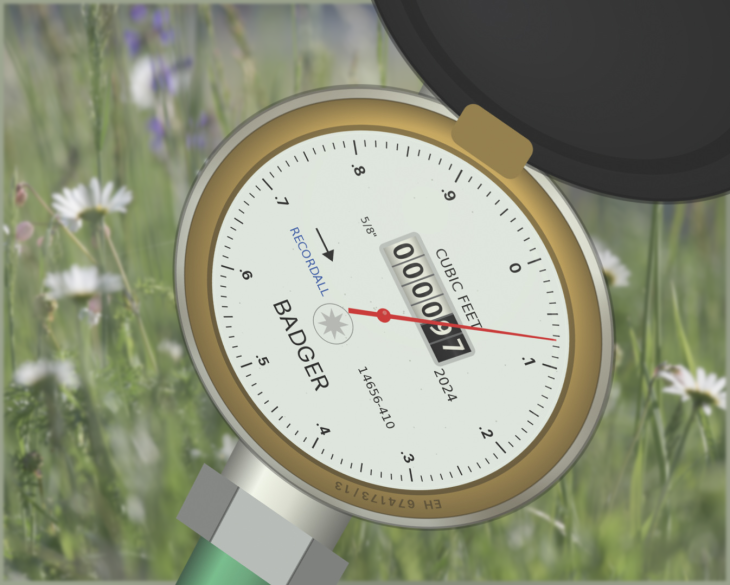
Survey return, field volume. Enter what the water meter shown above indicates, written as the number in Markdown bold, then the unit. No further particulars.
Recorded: **97.07** ft³
